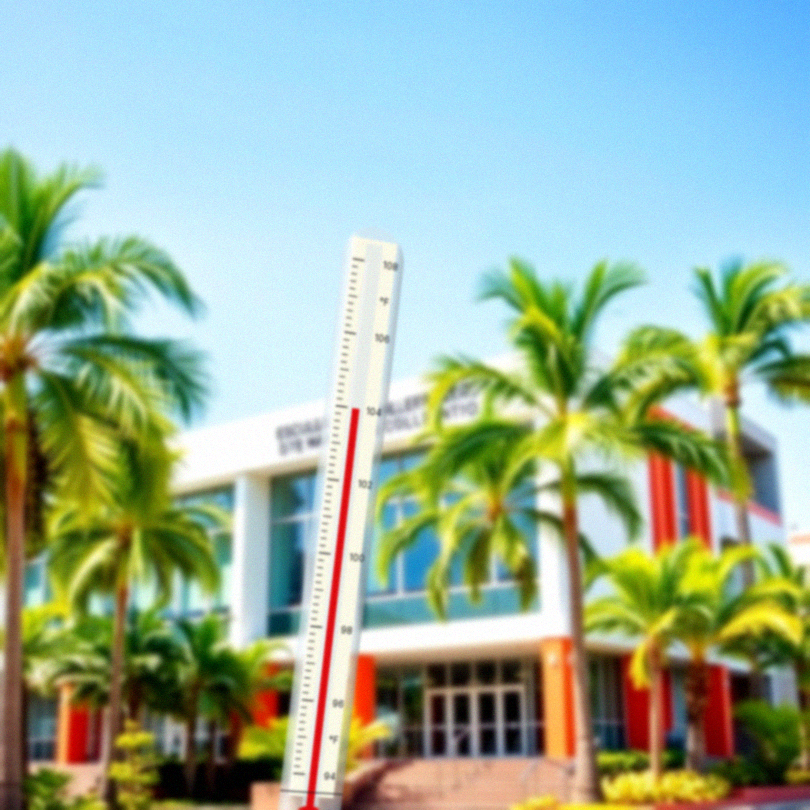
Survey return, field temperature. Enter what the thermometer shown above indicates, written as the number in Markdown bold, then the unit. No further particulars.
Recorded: **104** °F
